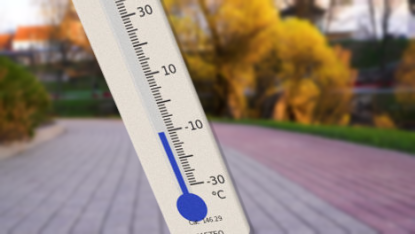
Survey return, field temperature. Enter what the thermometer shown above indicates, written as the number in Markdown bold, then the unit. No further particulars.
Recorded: **-10** °C
